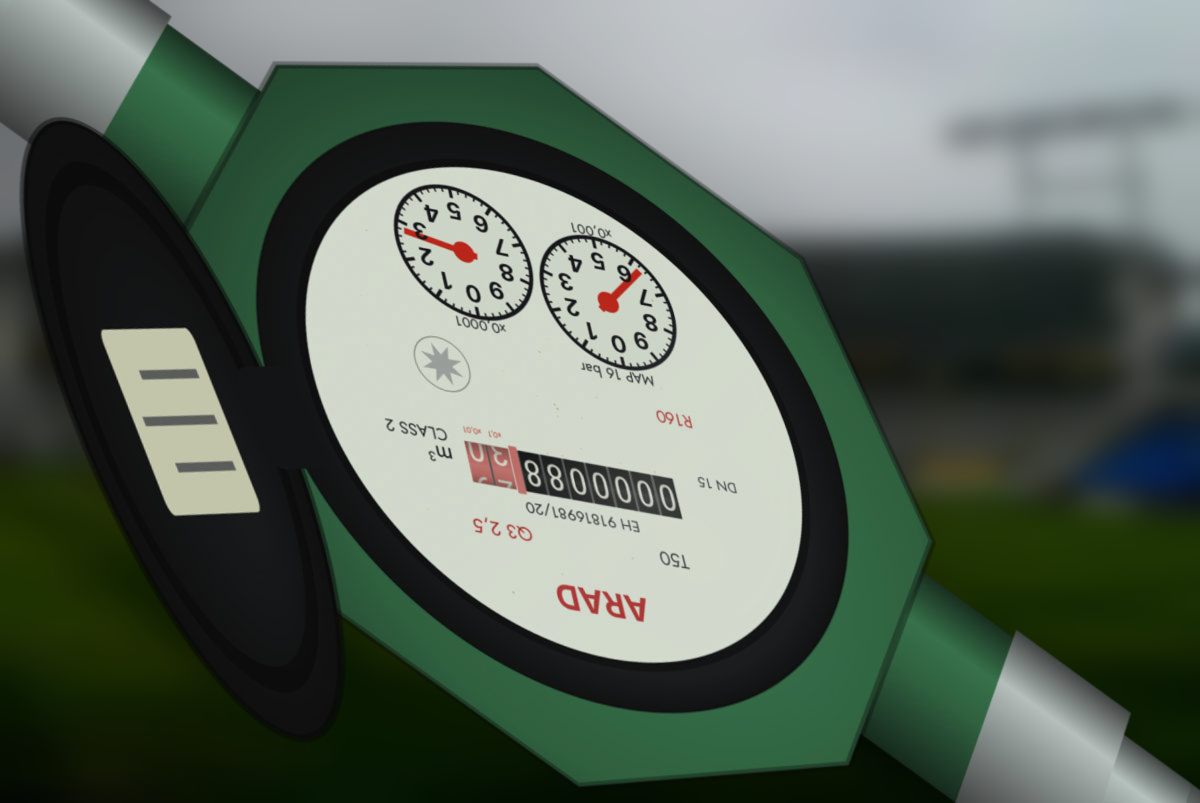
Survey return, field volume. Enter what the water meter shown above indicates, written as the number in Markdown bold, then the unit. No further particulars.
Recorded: **88.2962** m³
